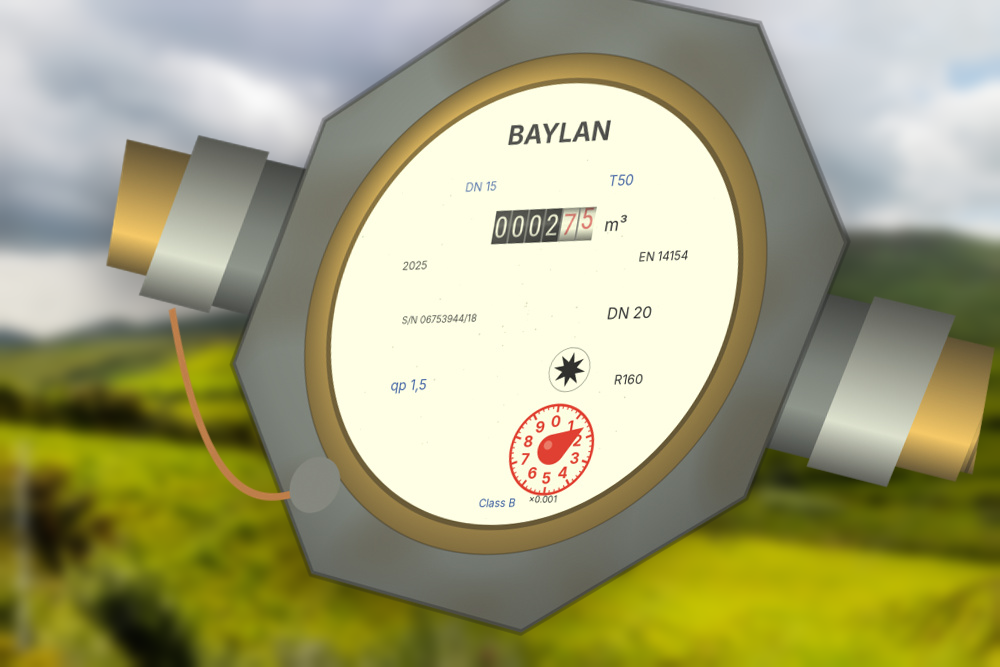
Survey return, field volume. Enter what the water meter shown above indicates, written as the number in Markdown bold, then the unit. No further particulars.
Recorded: **2.751** m³
